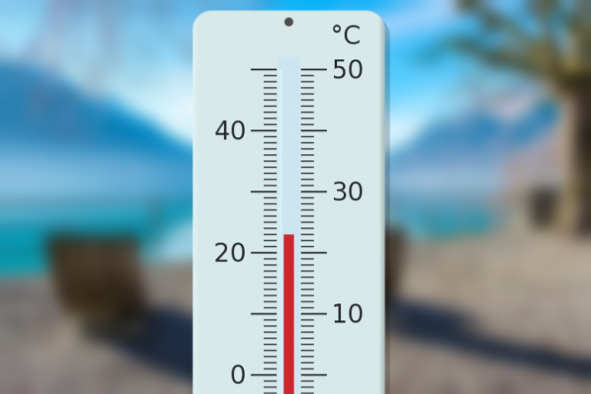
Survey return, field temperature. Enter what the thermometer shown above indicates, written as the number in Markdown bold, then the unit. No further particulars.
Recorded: **23** °C
